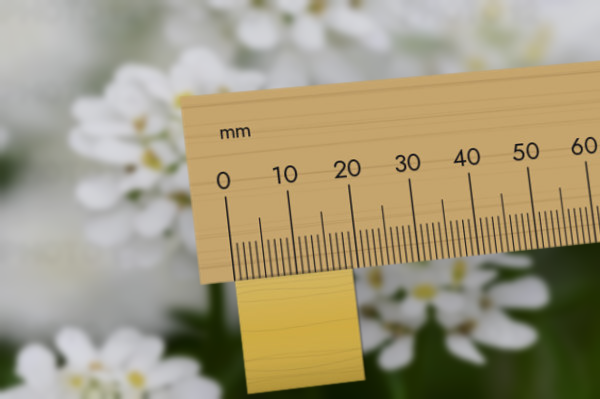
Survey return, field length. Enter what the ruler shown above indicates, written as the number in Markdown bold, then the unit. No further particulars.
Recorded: **19** mm
